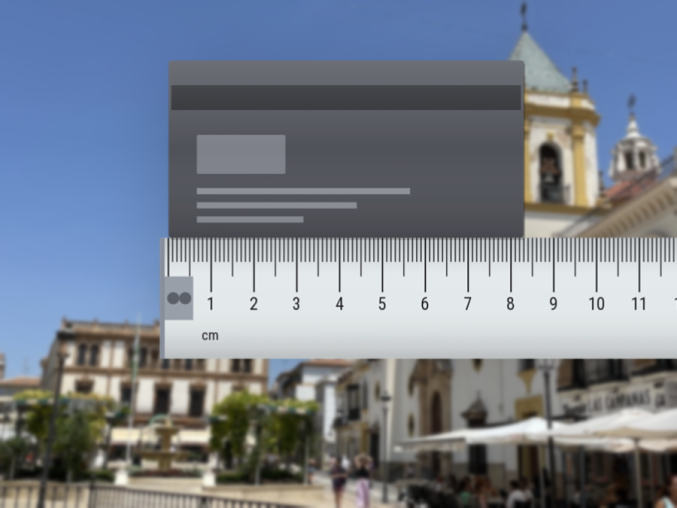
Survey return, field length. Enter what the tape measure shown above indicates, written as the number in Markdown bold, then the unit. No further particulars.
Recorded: **8.3** cm
